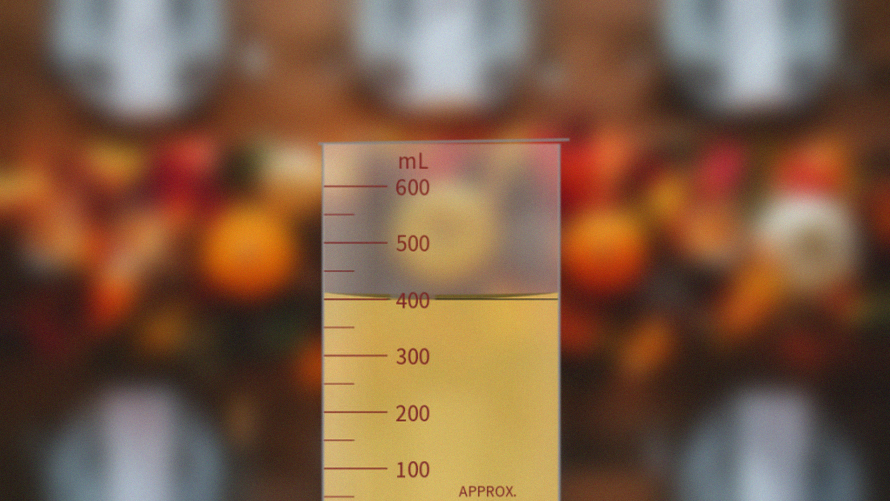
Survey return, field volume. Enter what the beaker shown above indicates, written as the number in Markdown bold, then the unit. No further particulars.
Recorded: **400** mL
